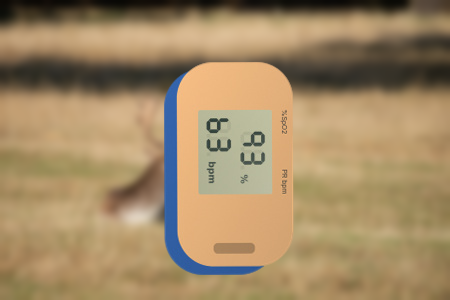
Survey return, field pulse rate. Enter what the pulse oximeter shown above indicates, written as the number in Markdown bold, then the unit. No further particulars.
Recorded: **63** bpm
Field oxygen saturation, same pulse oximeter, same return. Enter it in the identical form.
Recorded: **93** %
